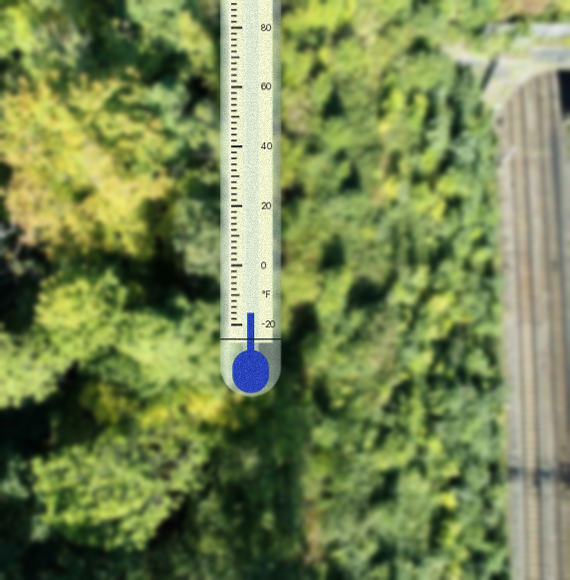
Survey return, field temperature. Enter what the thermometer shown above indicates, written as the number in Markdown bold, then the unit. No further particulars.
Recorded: **-16** °F
